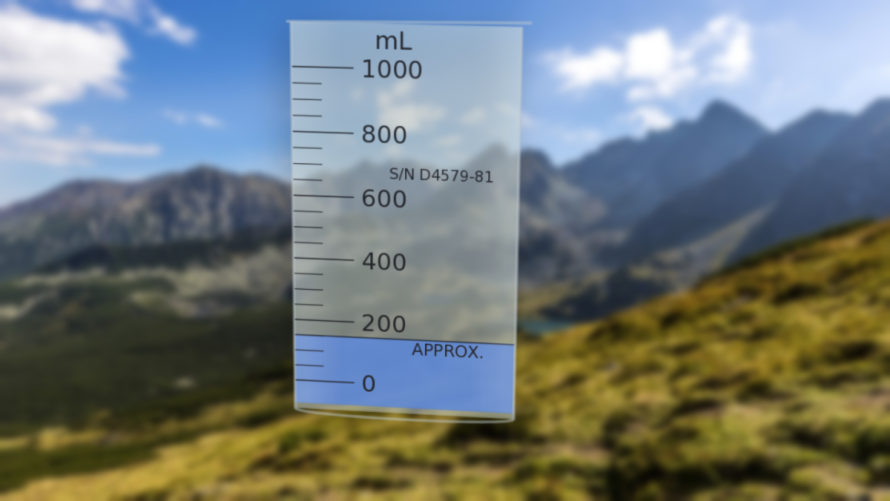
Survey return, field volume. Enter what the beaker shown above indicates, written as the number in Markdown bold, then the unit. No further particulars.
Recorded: **150** mL
